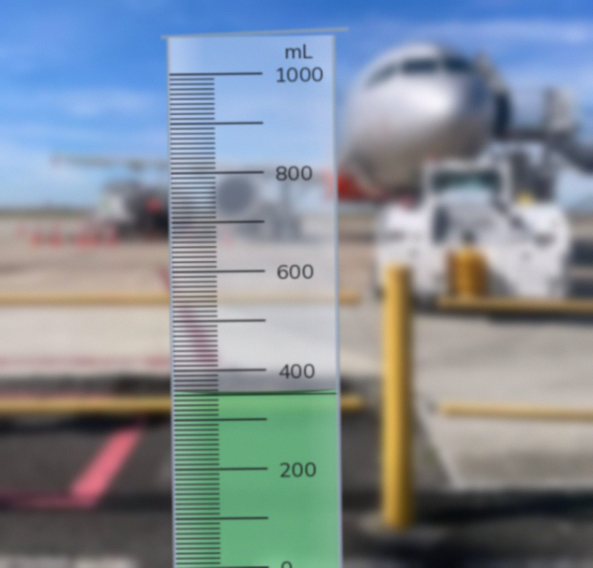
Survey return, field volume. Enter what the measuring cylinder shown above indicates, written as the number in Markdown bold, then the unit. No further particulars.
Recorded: **350** mL
